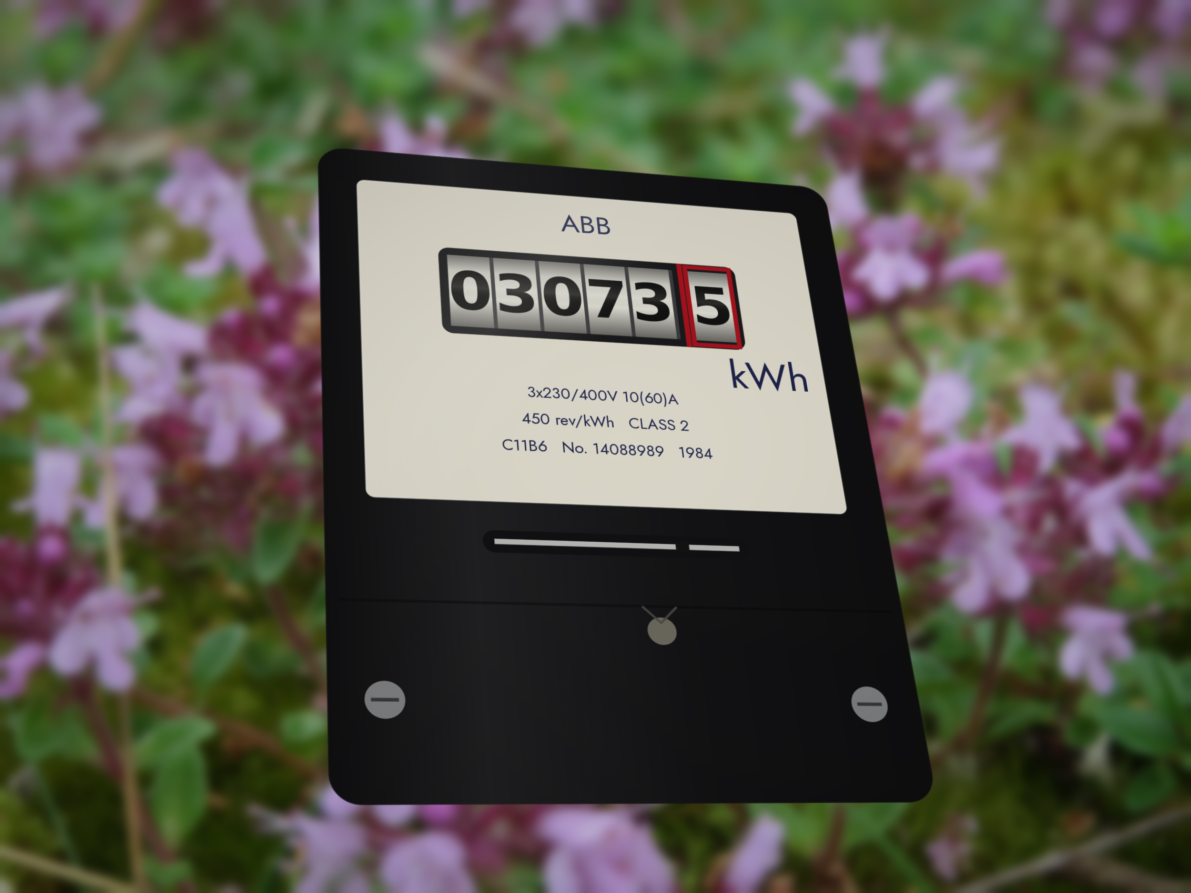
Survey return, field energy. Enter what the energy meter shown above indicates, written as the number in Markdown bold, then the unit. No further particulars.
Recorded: **3073.5** kWh
